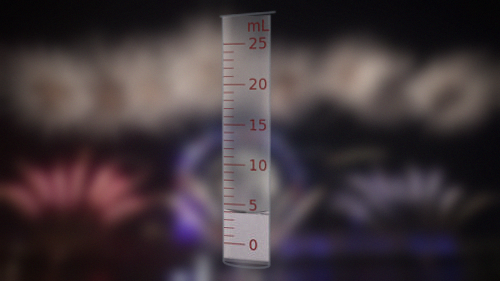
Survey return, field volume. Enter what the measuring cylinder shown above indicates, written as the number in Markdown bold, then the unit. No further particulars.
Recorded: **4** mL
